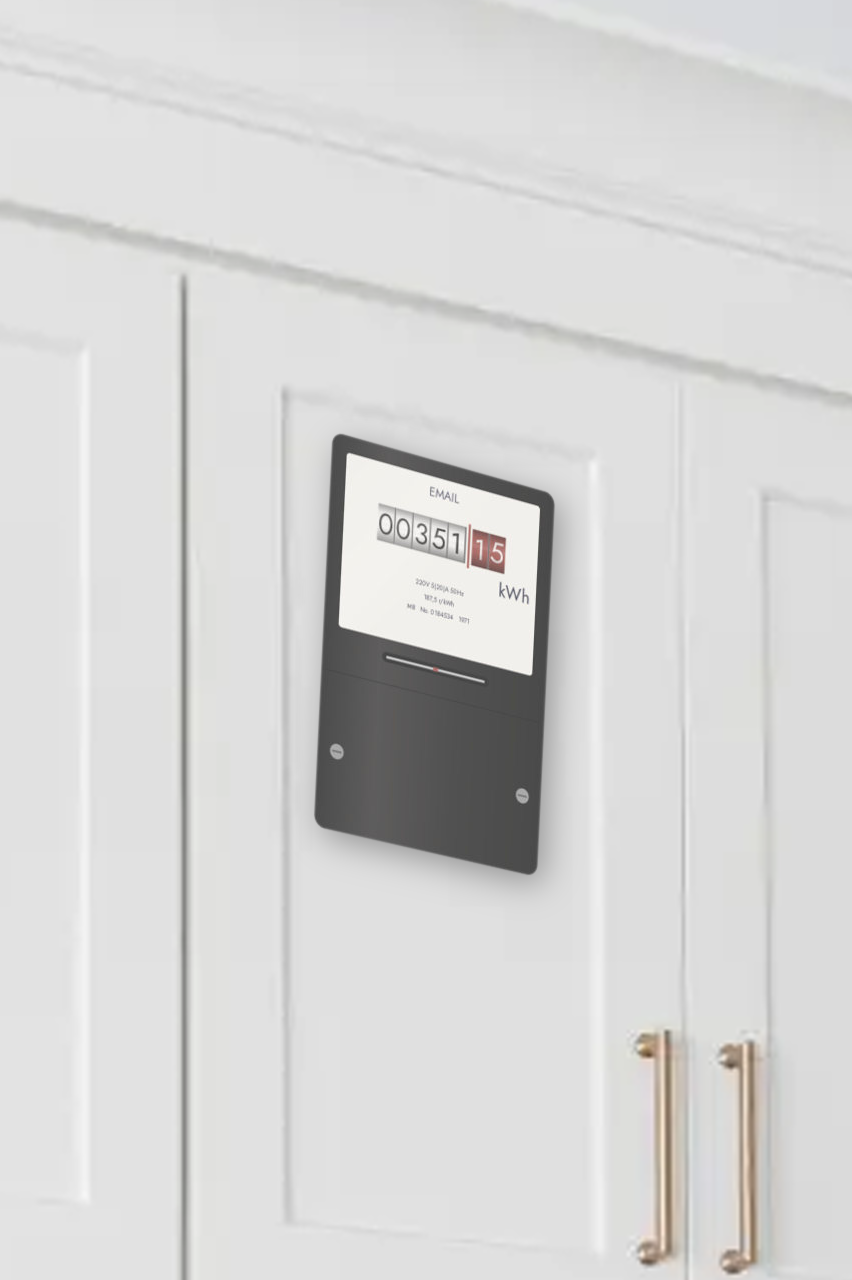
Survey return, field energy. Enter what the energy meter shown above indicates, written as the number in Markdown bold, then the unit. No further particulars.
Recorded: **351.15** kWh
